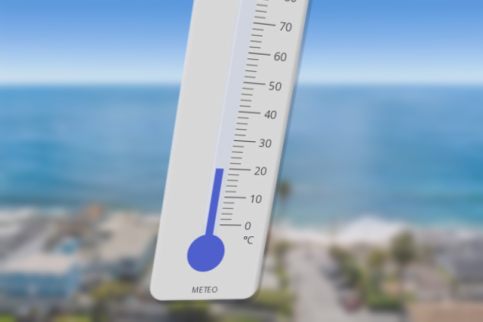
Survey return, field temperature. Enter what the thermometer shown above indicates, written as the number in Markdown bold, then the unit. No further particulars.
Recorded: **20** °C
